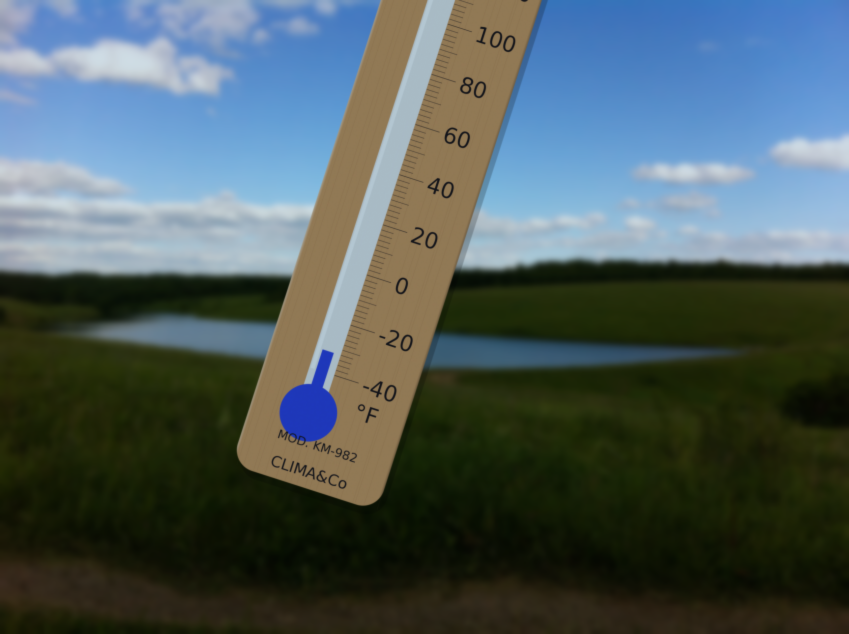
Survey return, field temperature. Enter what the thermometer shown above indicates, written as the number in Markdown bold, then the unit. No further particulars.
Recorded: **-32** °F
